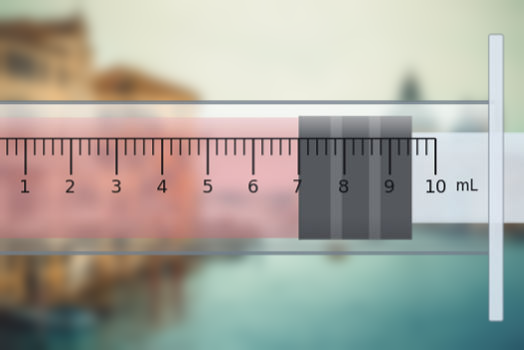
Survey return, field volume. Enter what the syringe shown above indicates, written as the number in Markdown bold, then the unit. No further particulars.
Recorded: **7** mL
